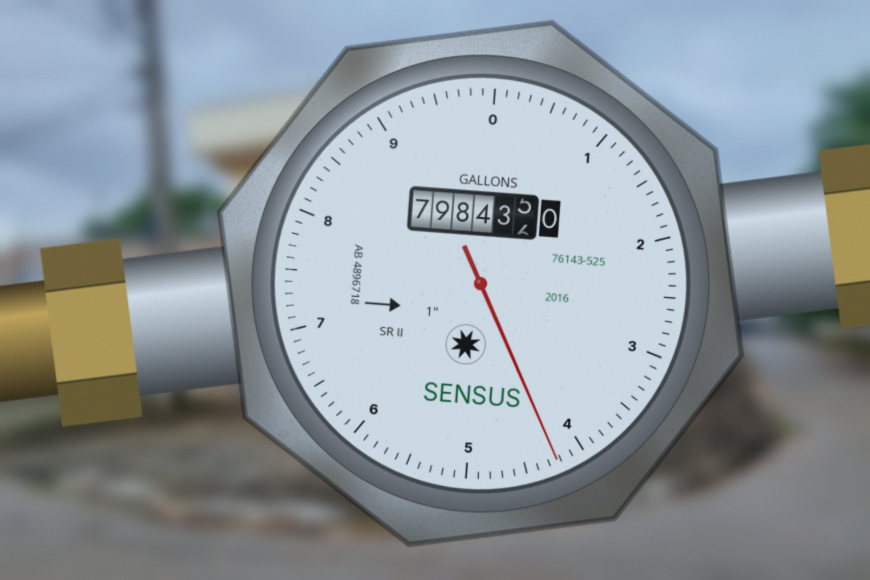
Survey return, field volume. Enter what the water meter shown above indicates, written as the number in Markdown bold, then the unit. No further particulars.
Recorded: **7984354.2** gal
